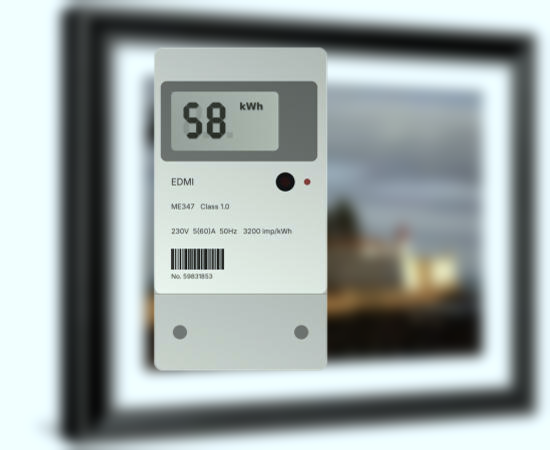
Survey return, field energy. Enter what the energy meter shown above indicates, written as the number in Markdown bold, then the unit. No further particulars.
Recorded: **58** kWh
